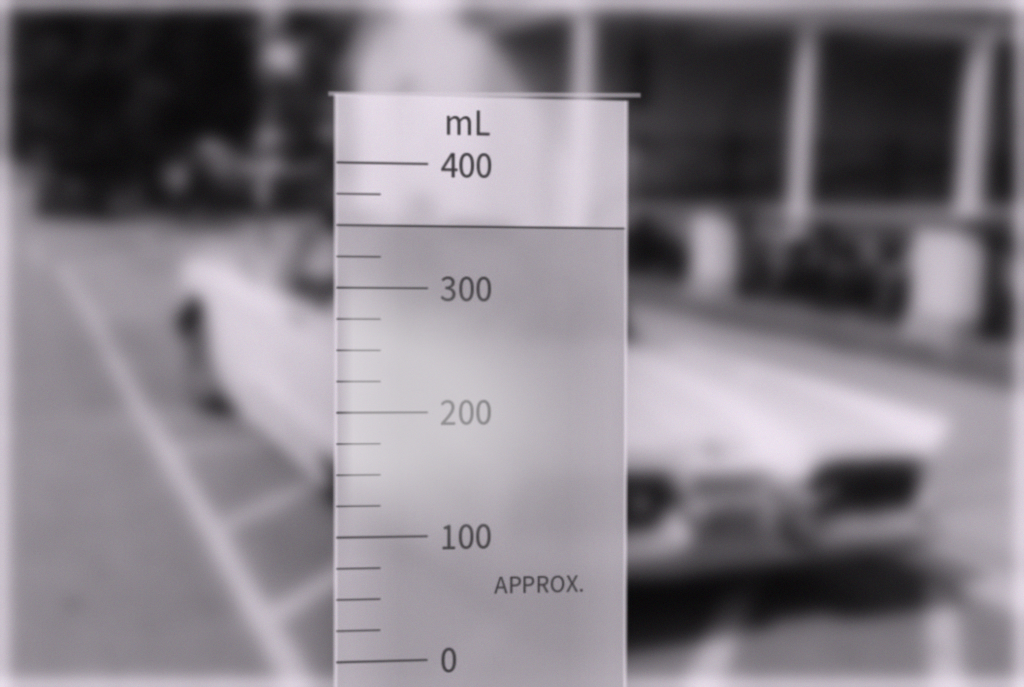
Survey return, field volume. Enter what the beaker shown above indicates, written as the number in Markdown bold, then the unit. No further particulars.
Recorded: **350** mL
